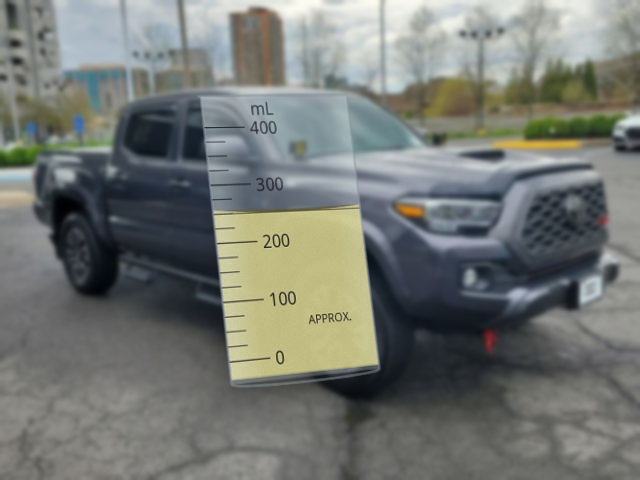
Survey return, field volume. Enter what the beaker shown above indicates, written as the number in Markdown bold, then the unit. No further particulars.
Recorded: **250** mL
